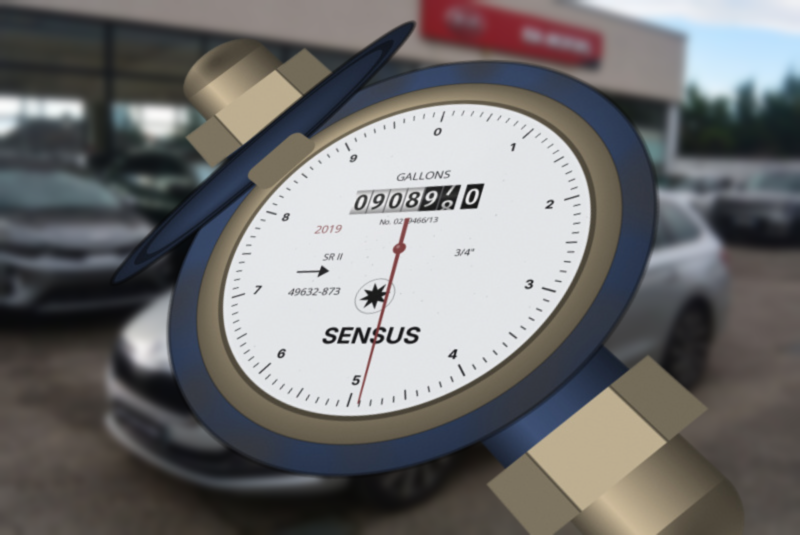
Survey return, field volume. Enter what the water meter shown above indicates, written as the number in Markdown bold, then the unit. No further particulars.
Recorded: **908974.9** gal
